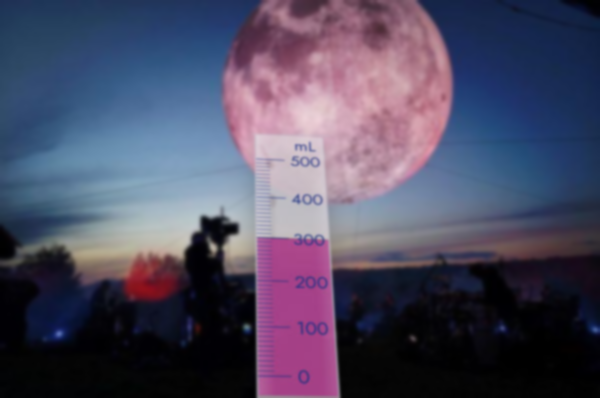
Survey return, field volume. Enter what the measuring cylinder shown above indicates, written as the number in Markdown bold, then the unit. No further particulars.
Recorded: **300** mL
